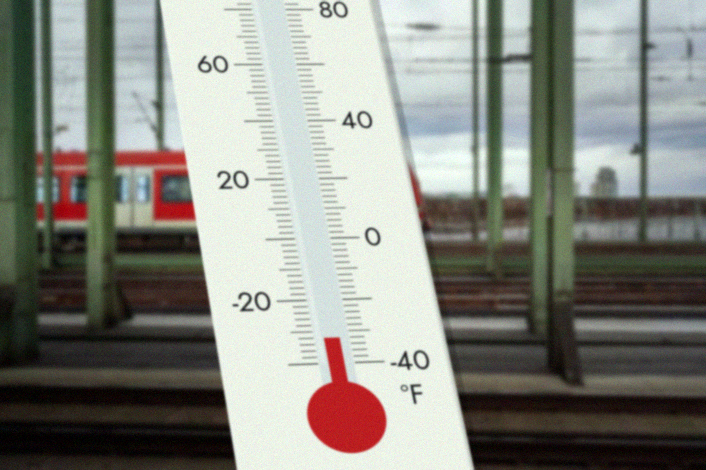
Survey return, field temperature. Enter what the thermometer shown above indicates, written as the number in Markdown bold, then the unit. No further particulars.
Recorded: **-32** °F
